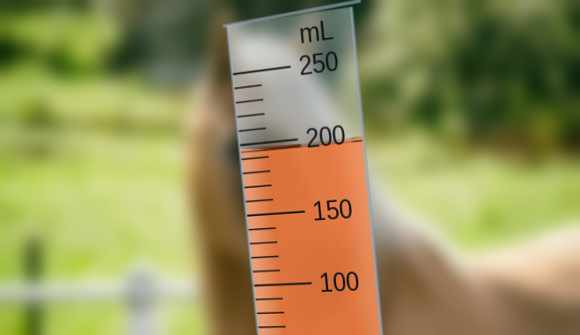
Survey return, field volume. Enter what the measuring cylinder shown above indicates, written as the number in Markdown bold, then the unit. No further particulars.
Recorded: **195** mL
